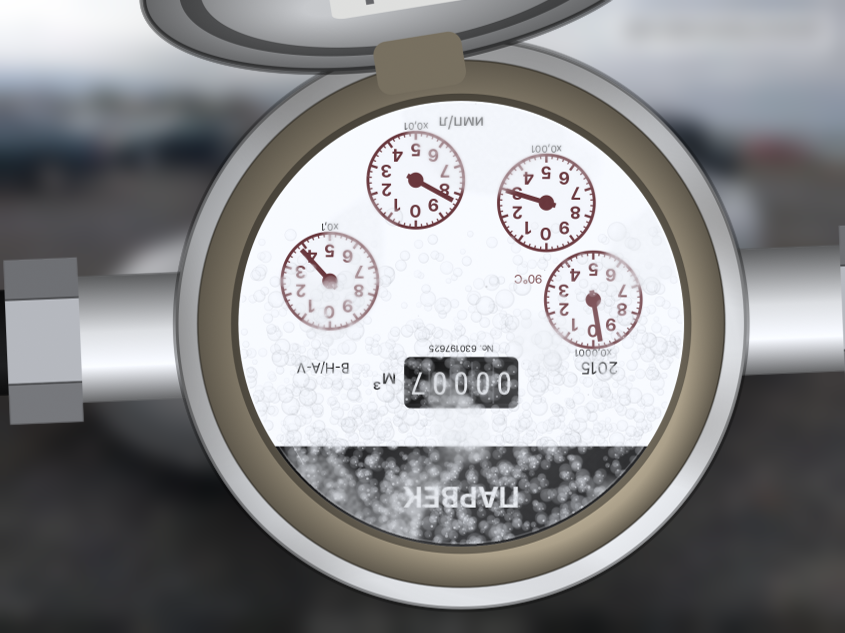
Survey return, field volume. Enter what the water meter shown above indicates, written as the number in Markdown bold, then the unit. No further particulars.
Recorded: **7.3829** m³
